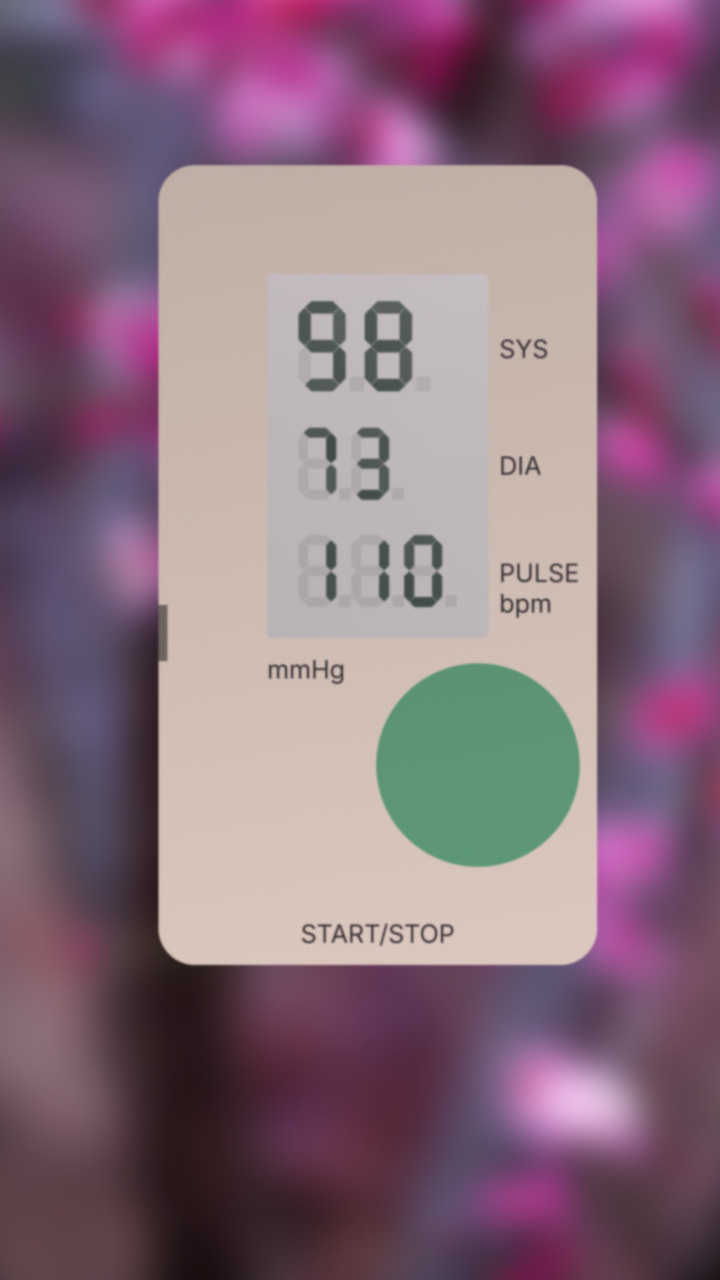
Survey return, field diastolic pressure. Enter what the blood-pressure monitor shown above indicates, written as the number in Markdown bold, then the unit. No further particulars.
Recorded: **73** mmHg
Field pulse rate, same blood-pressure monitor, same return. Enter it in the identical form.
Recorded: **110** bpm
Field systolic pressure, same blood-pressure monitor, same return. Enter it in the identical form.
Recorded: **98** mmHg
